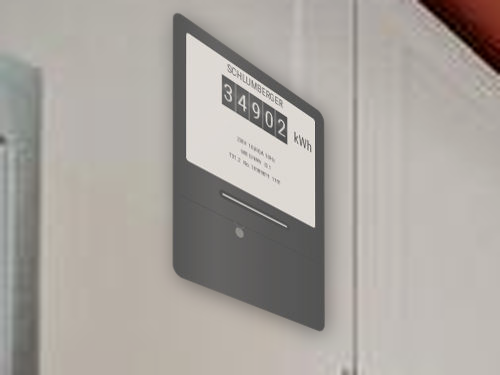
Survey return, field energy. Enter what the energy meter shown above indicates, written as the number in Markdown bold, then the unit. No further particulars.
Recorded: **34902** kWh
